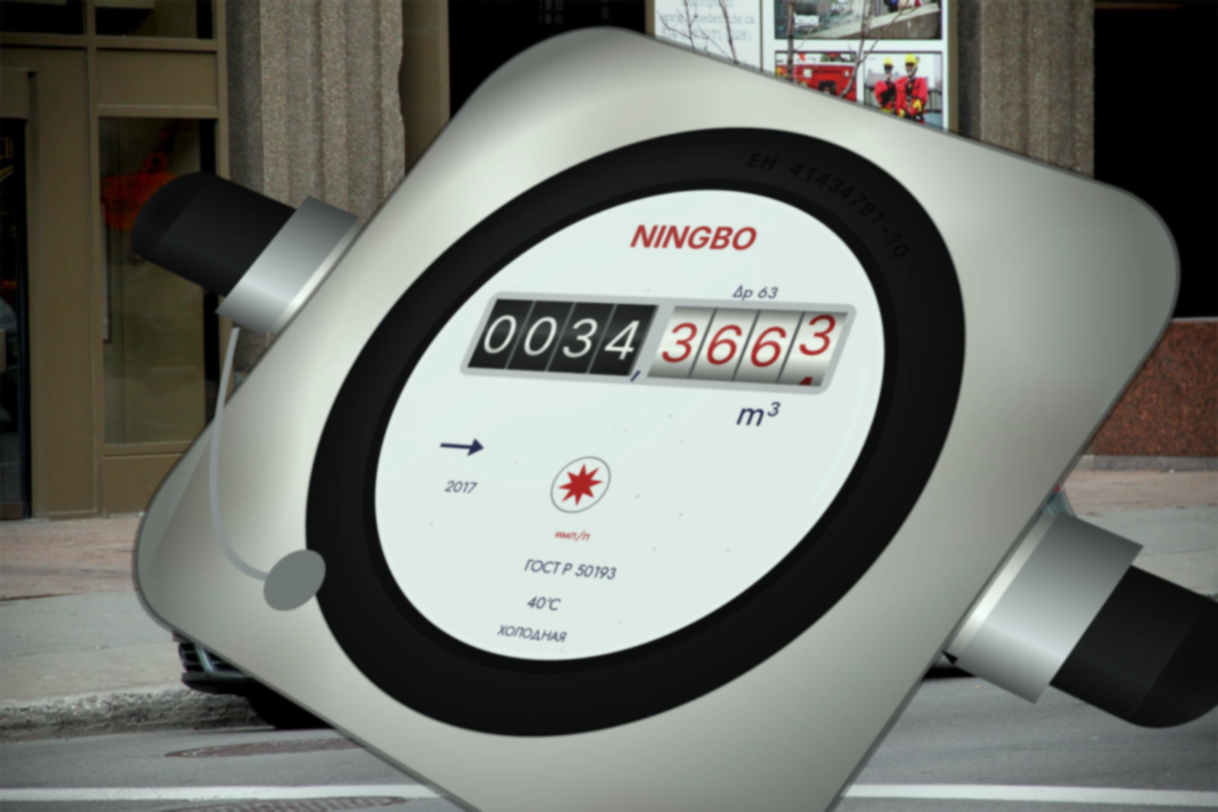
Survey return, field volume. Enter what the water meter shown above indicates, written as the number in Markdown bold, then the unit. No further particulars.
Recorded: **34.3663** m³
